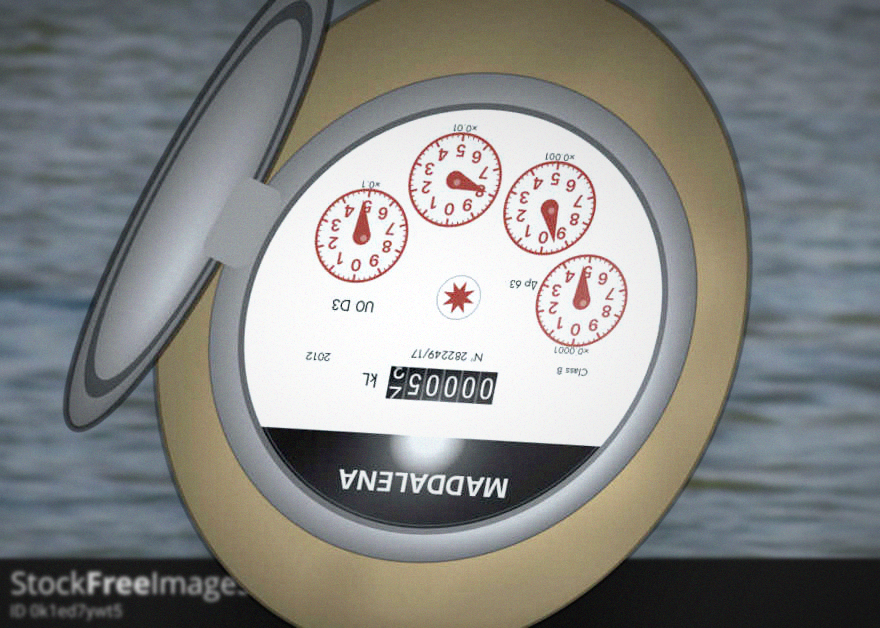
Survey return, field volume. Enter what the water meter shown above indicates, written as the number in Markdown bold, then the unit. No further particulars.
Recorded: **52.4794** kL
